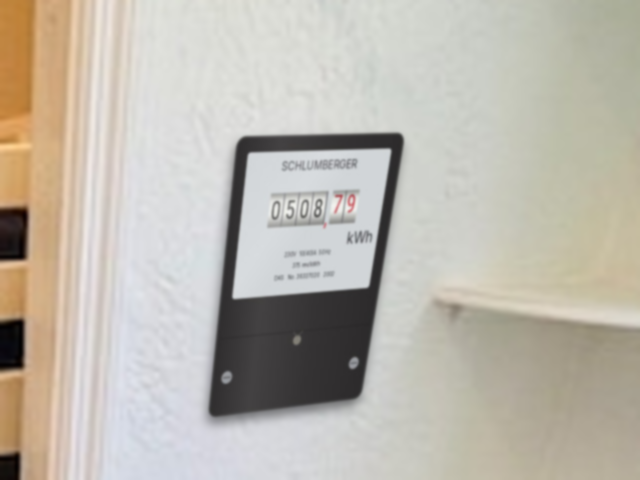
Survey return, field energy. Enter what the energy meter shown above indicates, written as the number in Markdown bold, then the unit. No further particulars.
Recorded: **508.79** kWh
